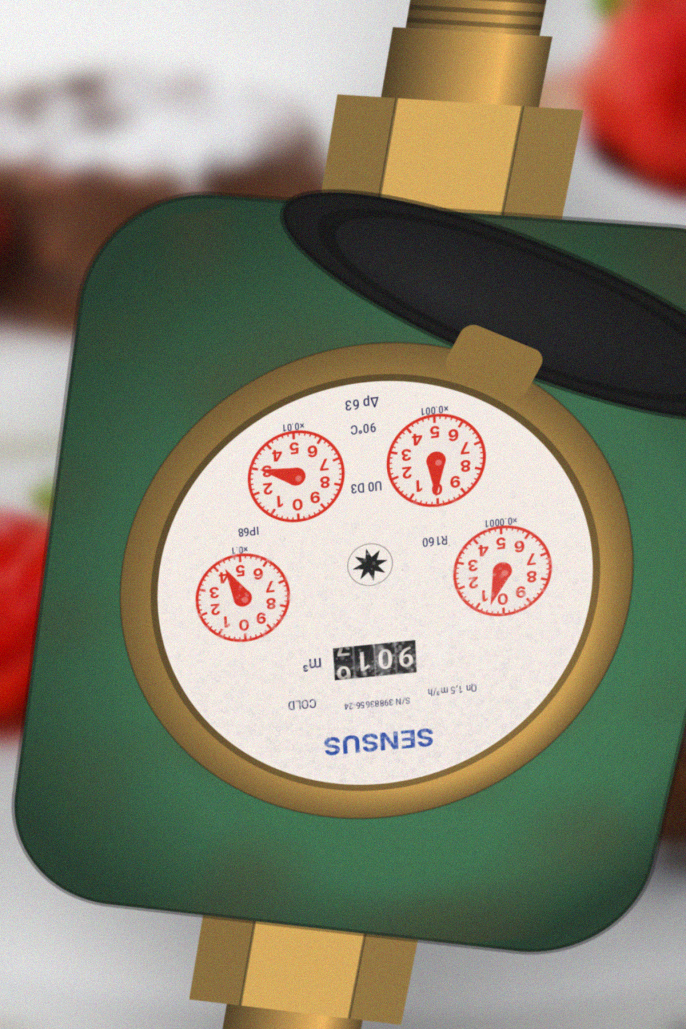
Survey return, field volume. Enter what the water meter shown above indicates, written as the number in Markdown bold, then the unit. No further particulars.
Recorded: **9016.4300** m³
